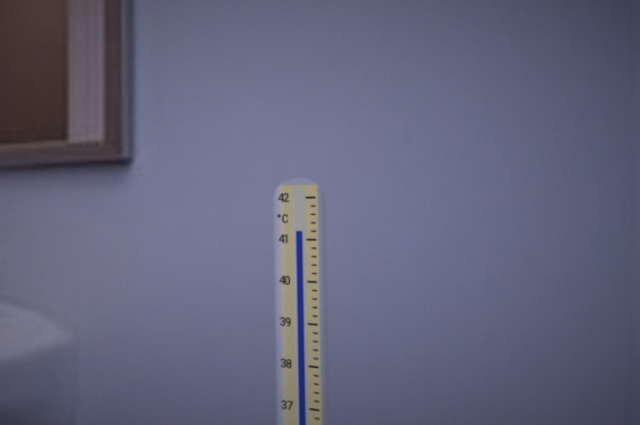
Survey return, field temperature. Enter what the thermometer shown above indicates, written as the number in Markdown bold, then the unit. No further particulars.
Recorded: **41.2** °C
